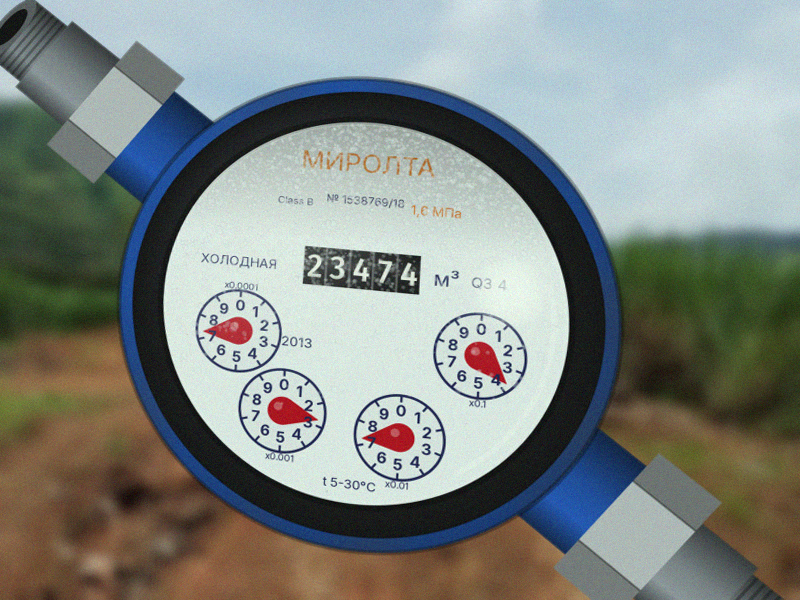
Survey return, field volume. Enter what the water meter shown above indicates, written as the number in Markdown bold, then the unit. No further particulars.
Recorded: **23474.3727** m³
